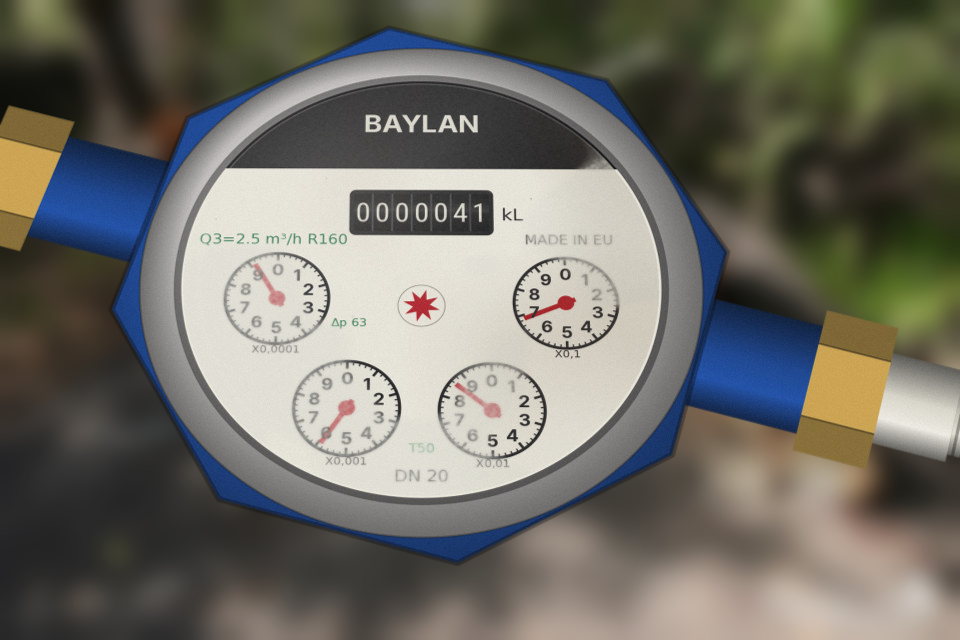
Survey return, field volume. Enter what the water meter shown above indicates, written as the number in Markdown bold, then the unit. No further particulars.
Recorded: **41.6859** kL
